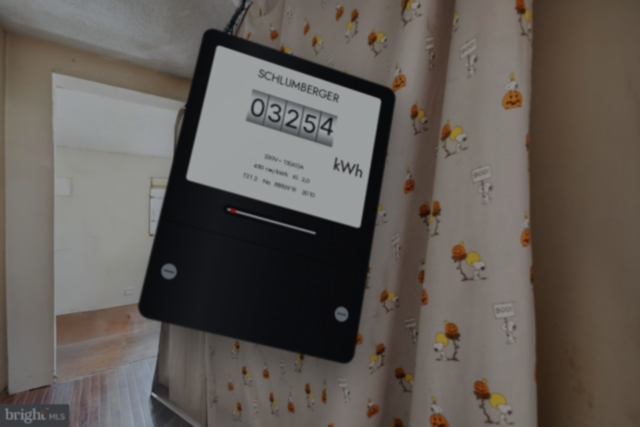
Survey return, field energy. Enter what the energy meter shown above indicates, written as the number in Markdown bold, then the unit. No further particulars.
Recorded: **3254** kWh
